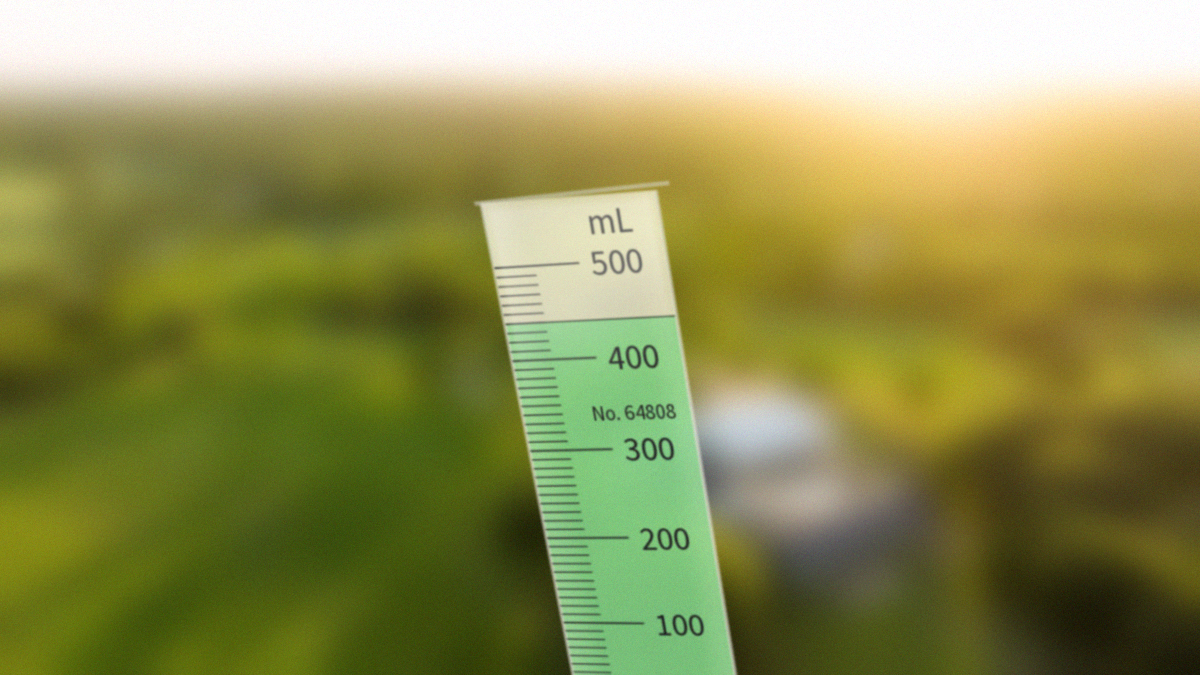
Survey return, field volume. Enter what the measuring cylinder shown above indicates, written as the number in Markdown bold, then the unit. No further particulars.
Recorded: **440** mL
